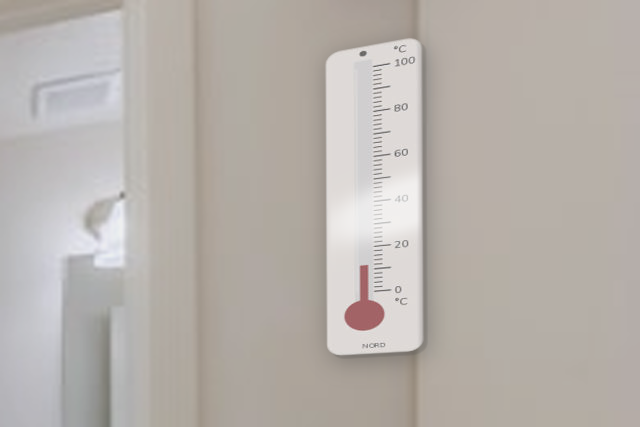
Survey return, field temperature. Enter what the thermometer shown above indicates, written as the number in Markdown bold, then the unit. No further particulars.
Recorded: **12** °C
